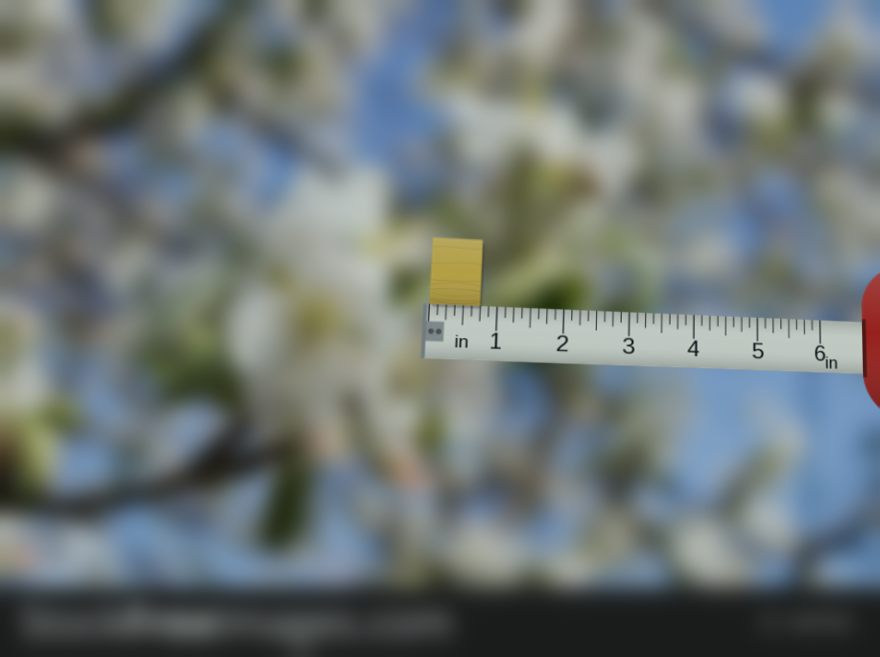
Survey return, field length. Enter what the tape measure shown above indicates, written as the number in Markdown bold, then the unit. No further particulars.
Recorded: **0.75** in
